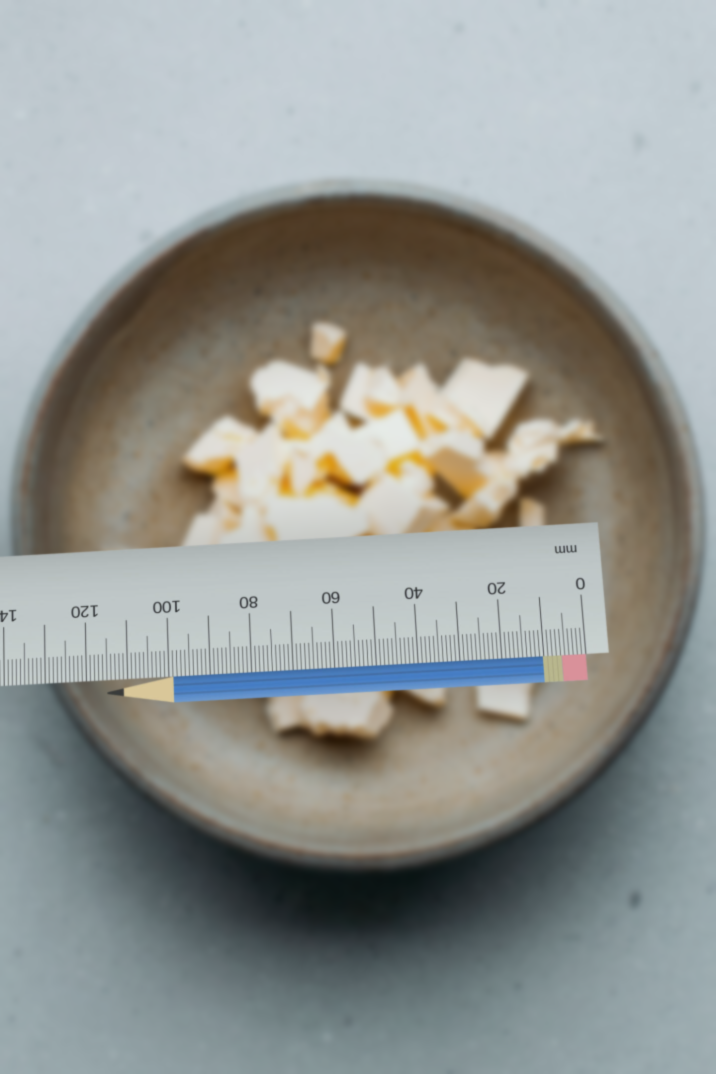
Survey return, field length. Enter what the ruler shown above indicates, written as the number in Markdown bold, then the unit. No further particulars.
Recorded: **115** mm
